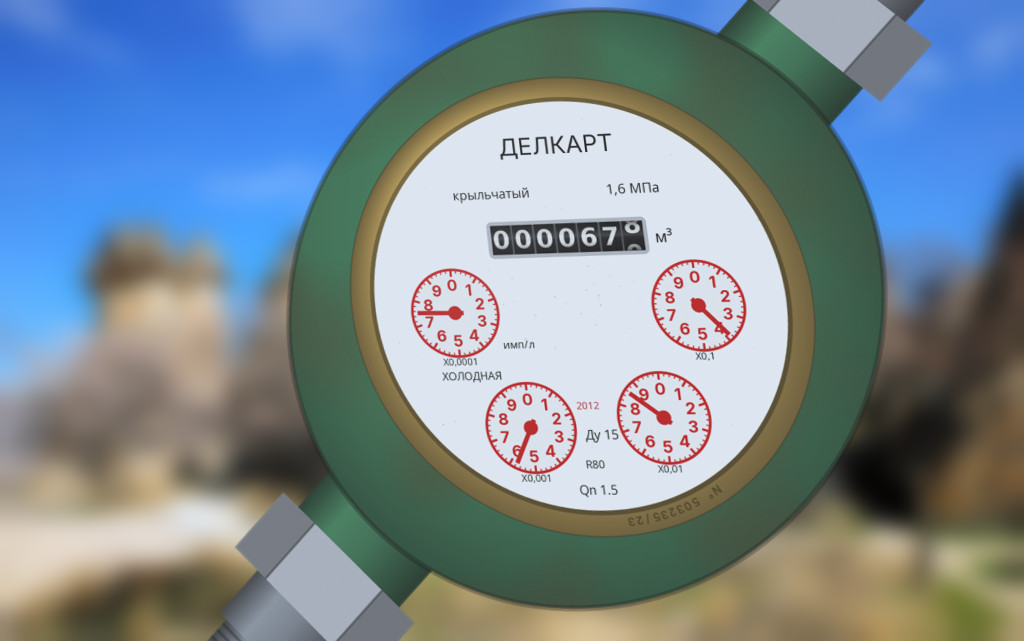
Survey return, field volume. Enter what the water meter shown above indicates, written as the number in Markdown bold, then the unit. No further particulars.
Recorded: **678.3857** m³
